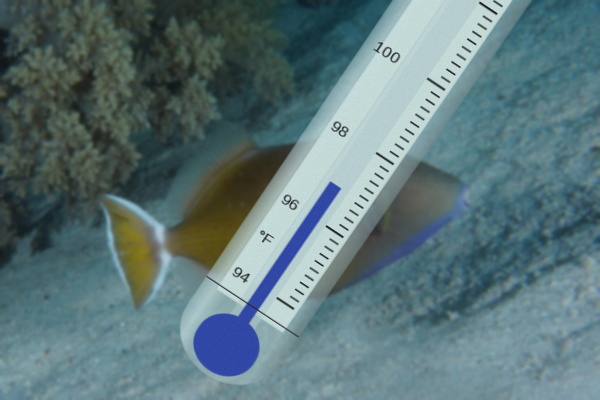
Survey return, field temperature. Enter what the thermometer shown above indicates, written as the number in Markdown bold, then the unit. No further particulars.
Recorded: **96.9** °F
